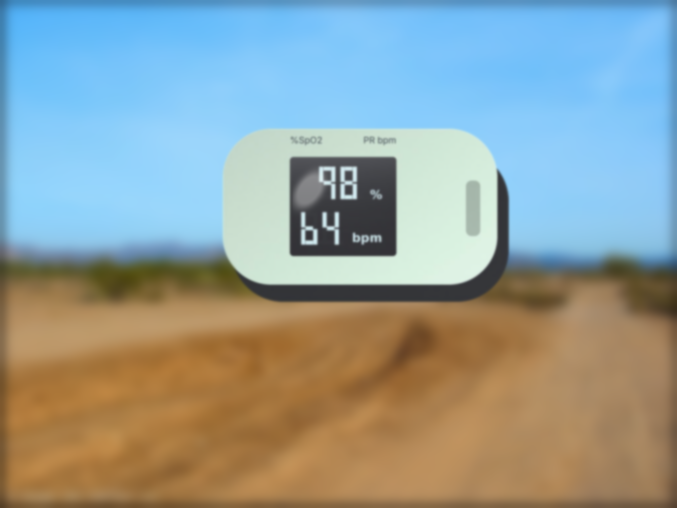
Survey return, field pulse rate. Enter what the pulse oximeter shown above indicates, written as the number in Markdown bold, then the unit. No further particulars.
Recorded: **64** bpm
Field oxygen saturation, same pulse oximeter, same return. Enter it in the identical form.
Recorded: **98** %
